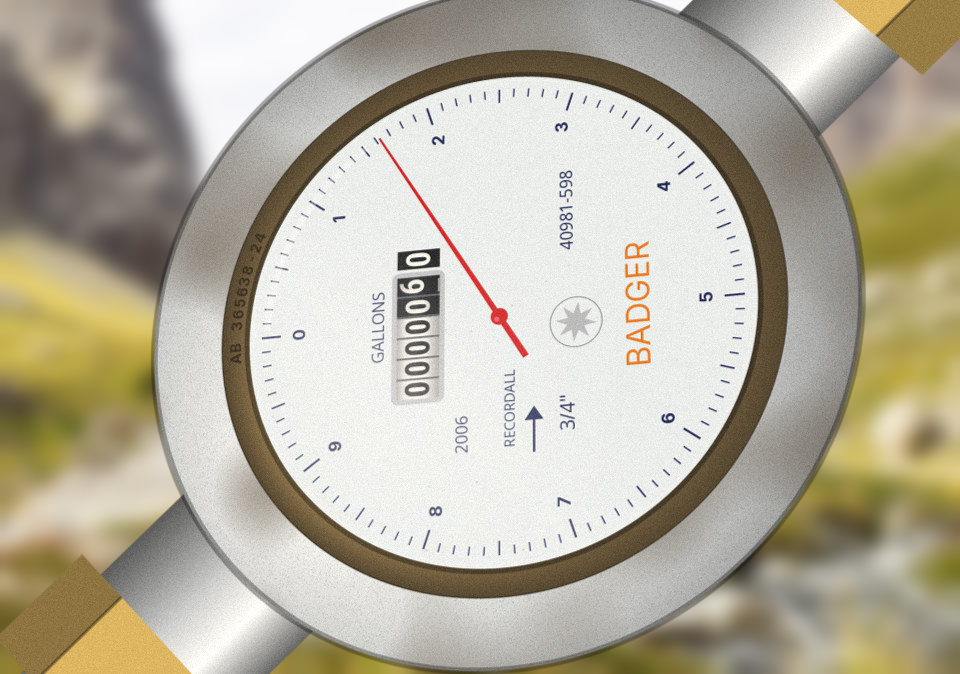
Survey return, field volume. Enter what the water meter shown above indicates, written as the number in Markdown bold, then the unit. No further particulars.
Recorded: **61.6** gal
